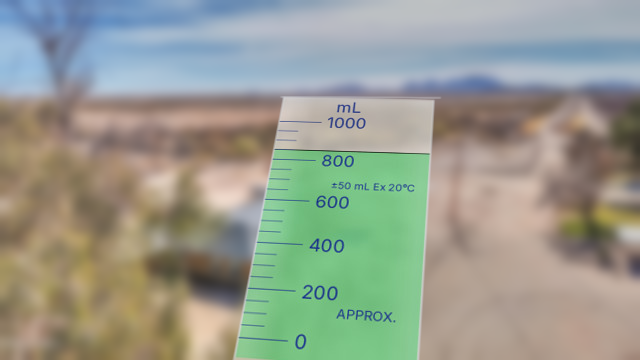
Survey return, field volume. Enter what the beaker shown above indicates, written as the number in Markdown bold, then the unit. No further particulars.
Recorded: **850** mL
